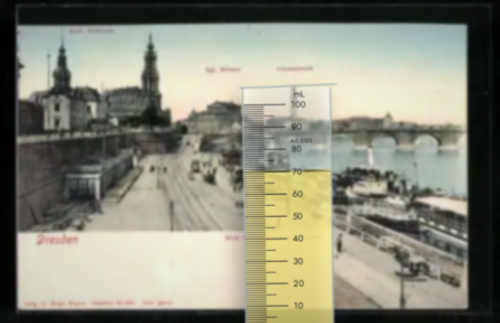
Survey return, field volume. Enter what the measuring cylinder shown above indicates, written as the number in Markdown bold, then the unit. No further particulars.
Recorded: **70** mL
